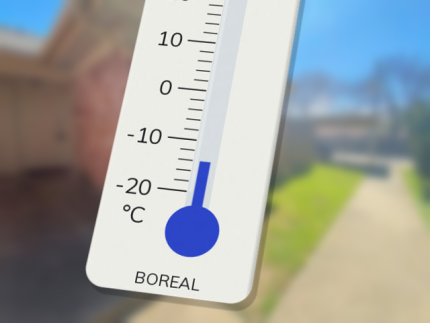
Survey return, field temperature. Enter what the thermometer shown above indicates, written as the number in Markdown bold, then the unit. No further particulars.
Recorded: **-14** °C
